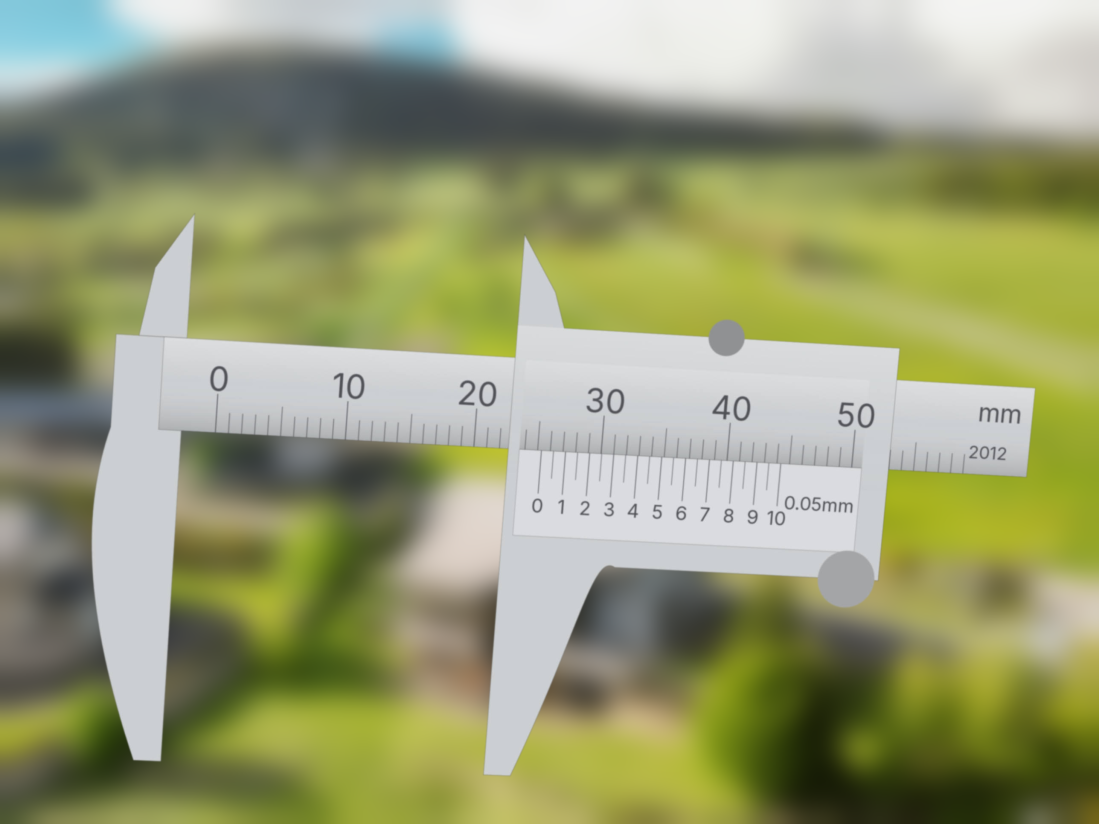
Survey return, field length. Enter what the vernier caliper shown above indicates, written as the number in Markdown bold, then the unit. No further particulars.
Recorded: **25.3** mm
